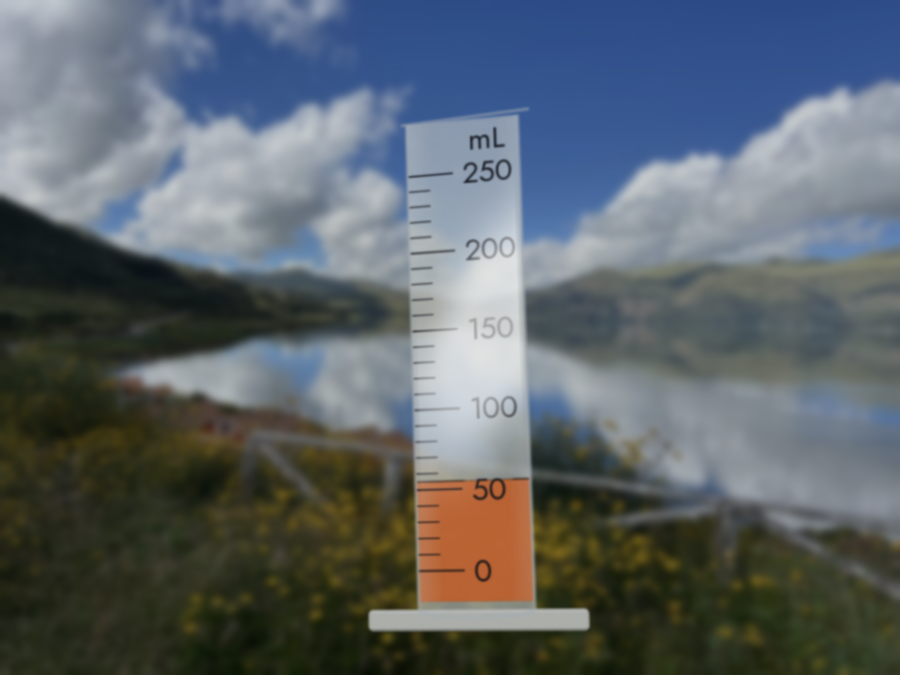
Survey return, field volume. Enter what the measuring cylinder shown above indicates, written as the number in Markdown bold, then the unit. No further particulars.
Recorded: **55** mL
